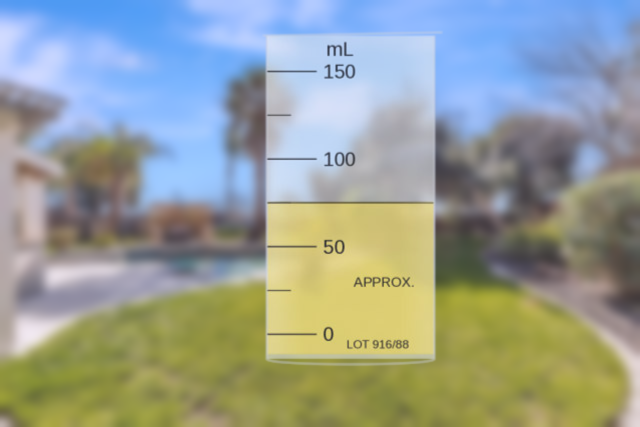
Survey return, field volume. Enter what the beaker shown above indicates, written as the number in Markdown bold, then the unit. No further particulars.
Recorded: **75** mL
